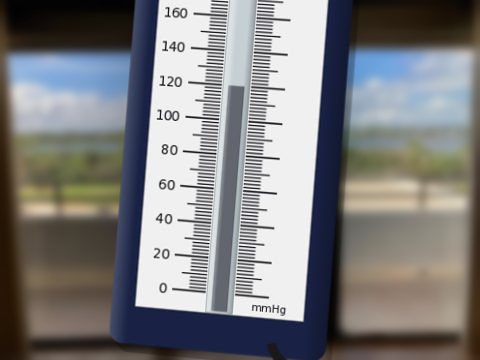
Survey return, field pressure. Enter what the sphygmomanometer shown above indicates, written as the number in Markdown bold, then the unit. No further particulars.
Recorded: **120** mmHg
